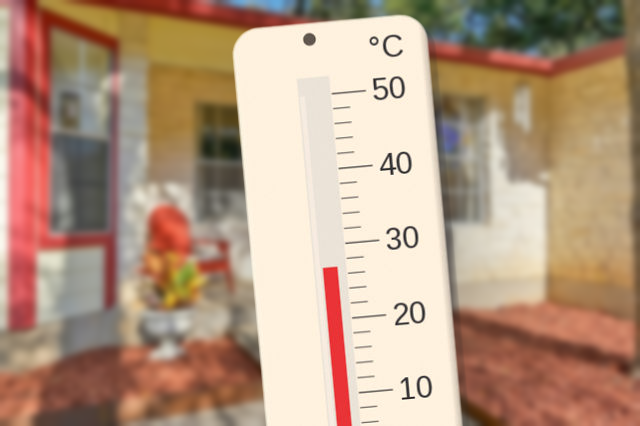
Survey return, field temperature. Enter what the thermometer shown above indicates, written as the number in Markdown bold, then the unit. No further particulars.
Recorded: **27** °C
